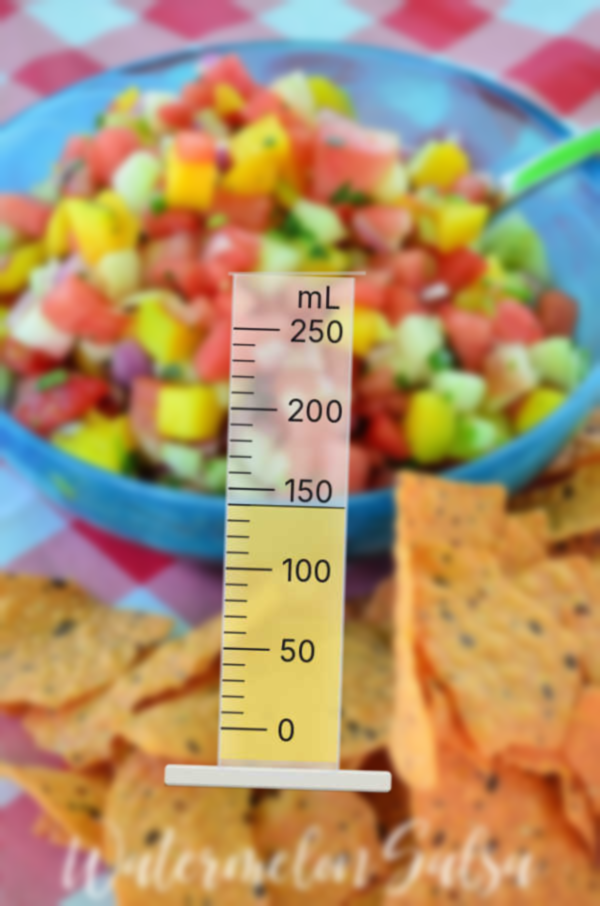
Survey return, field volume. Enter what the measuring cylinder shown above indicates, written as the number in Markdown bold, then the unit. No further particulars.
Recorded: **140** mL
